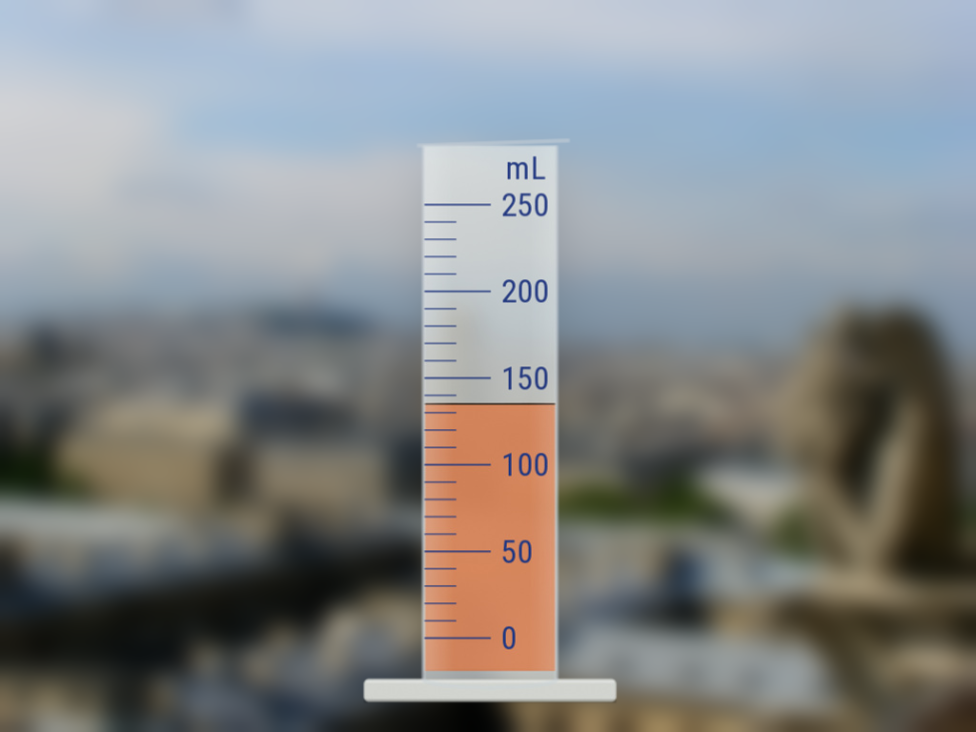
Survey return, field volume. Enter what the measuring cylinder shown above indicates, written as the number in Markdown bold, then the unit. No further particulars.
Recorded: **135** mL
